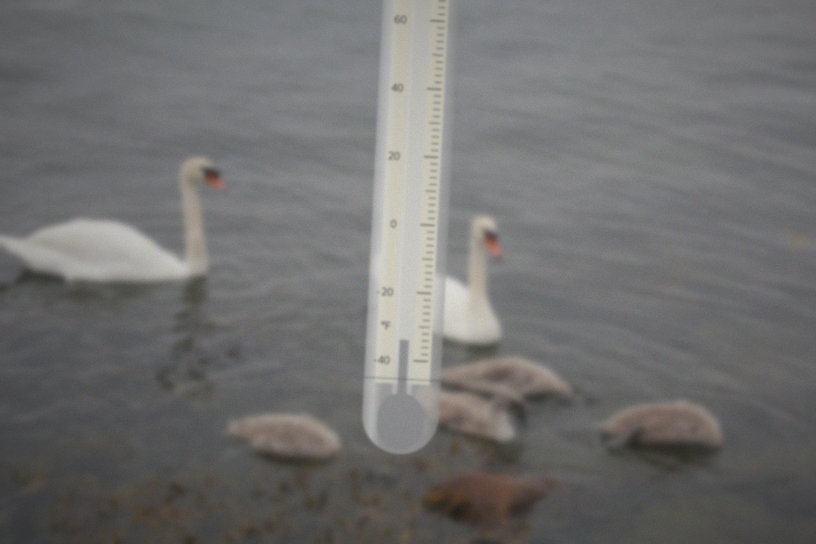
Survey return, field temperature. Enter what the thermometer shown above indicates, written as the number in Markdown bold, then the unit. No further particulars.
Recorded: **-34** °F
